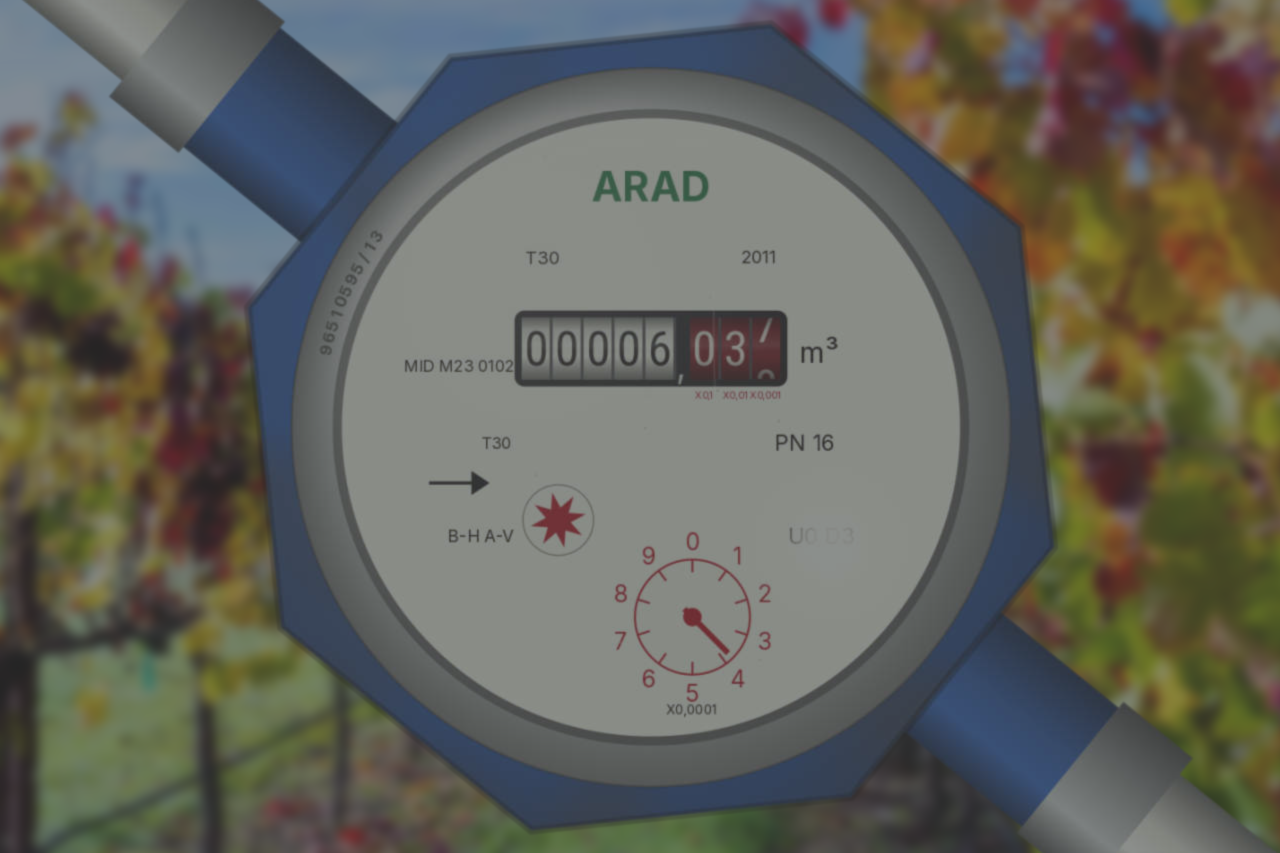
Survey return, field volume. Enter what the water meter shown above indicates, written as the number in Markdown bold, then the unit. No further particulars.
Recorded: **6.0373** m³
